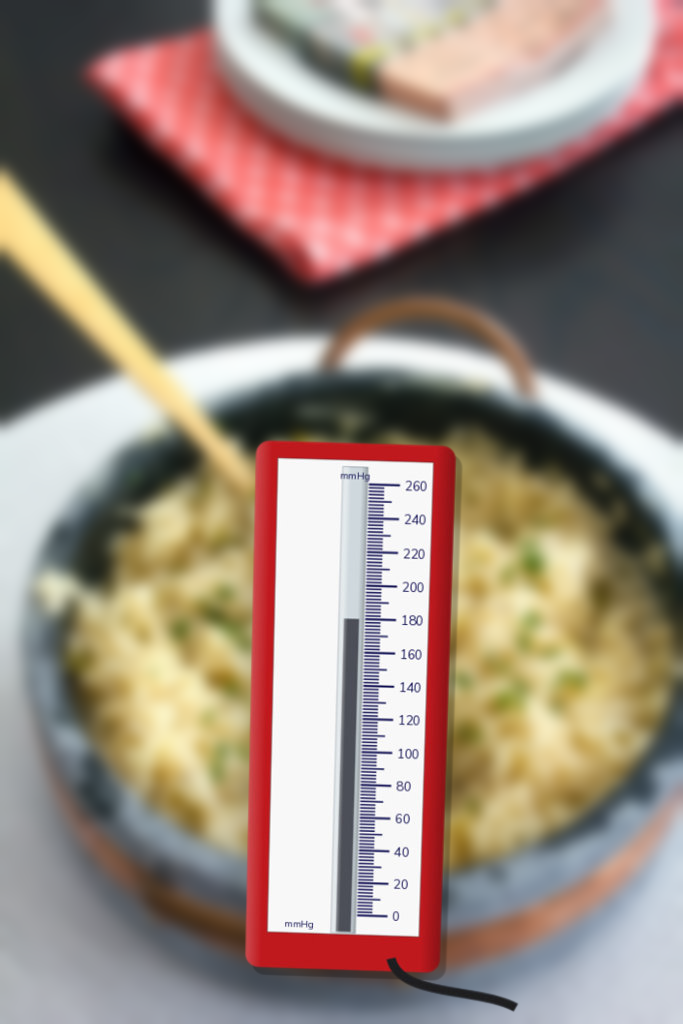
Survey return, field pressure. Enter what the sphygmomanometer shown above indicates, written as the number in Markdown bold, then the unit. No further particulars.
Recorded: **180** mmHg
